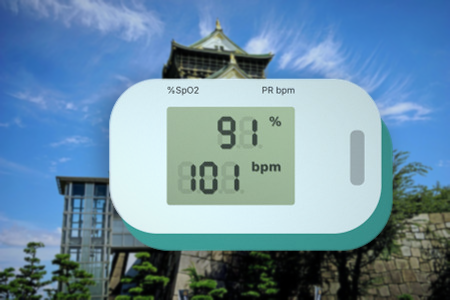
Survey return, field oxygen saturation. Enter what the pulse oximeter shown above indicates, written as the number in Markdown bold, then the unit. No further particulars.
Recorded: **91** %
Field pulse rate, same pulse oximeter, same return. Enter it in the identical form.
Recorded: **101** bpm
